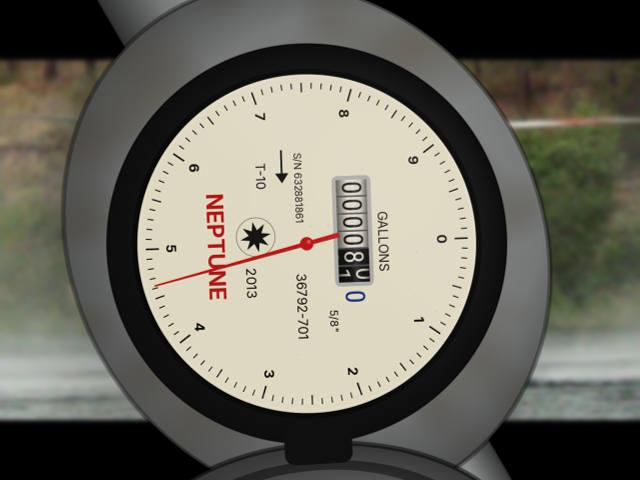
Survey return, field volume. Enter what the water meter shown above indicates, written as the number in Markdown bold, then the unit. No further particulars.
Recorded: **804.6** gal
